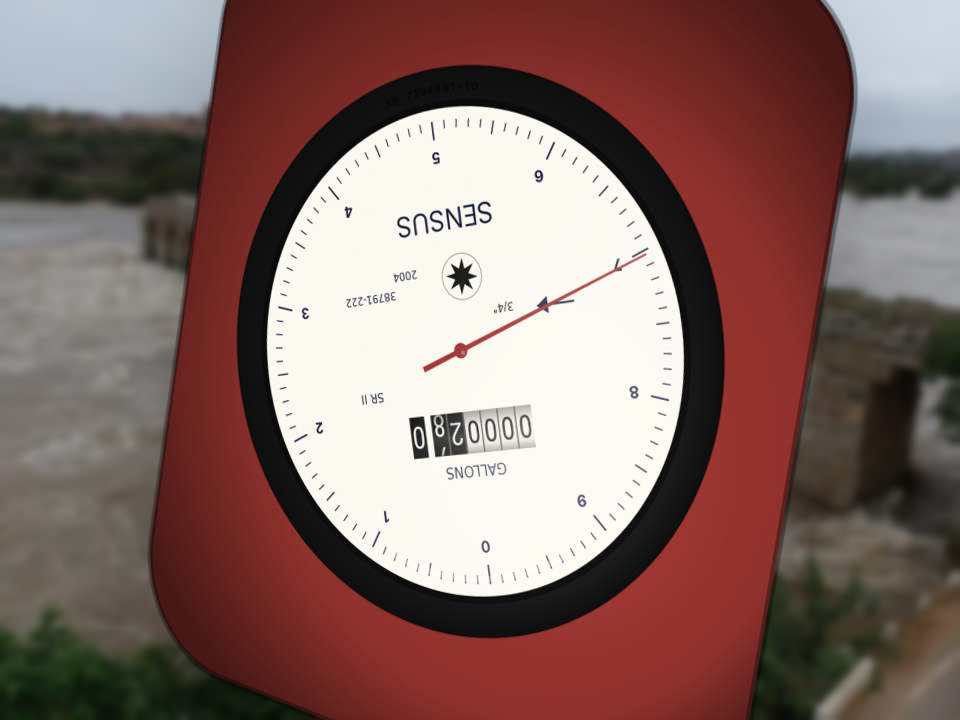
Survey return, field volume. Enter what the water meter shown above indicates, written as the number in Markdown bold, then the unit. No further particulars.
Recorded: **277.0** gal
